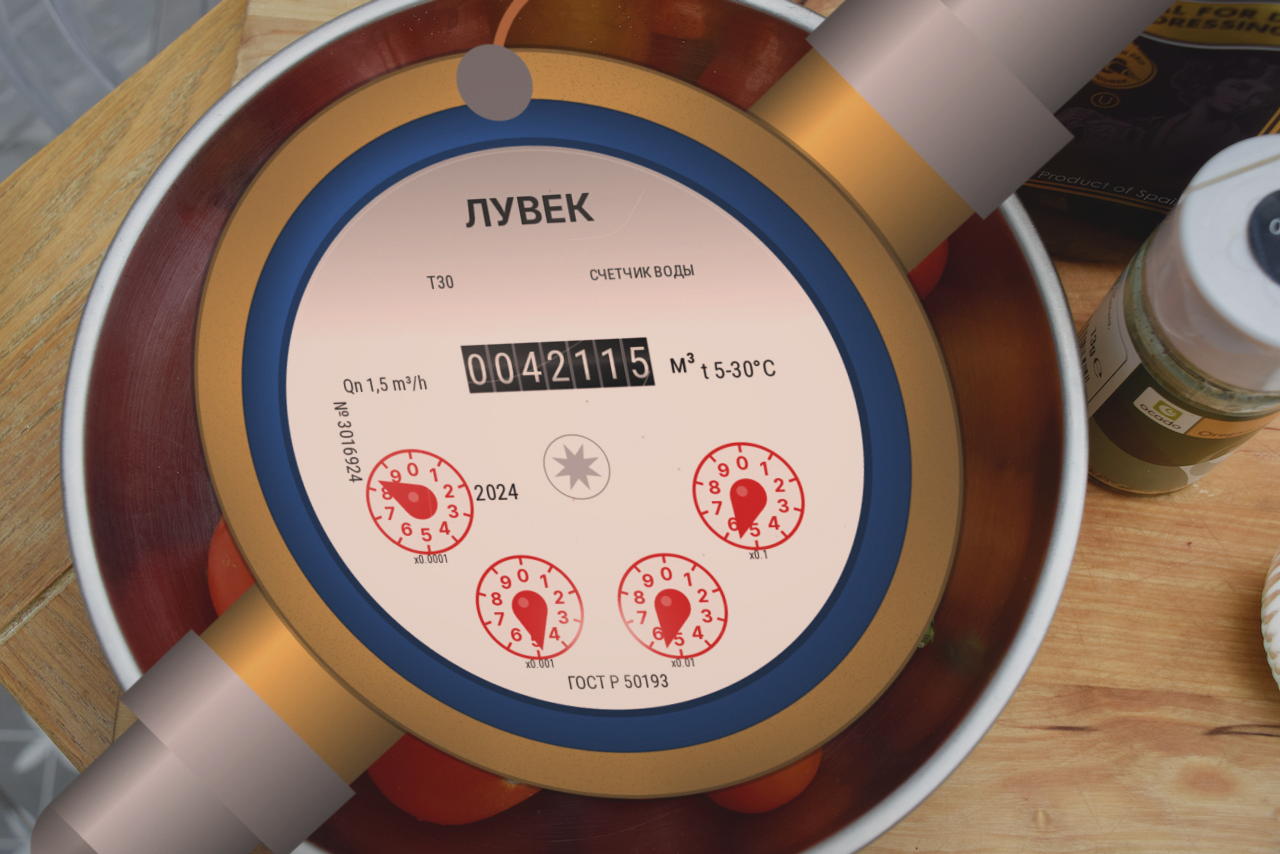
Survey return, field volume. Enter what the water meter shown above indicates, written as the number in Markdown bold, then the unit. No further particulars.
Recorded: **42115.5548** m³
